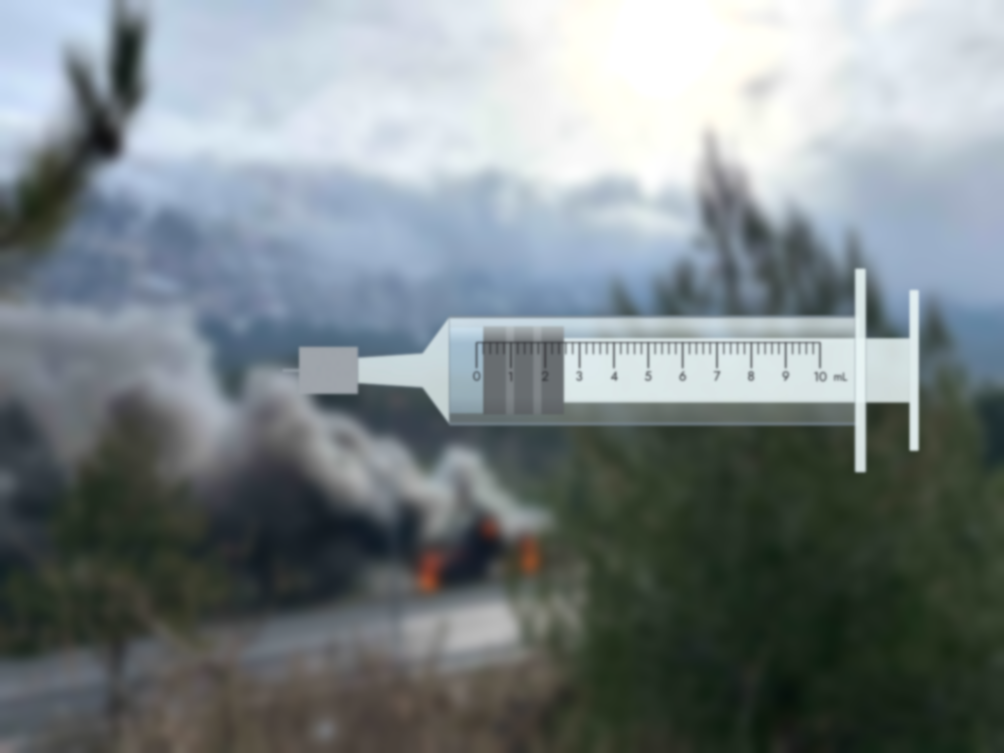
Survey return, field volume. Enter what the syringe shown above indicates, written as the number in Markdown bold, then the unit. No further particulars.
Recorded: **0.2** mL
